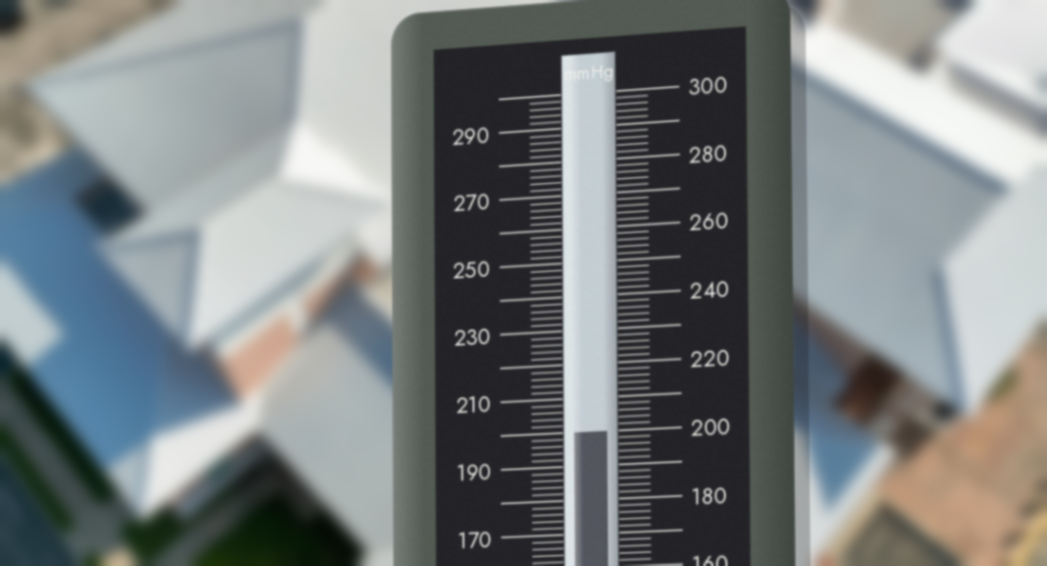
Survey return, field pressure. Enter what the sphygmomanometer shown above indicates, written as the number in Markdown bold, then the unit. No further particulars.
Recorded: **200** mmHg
